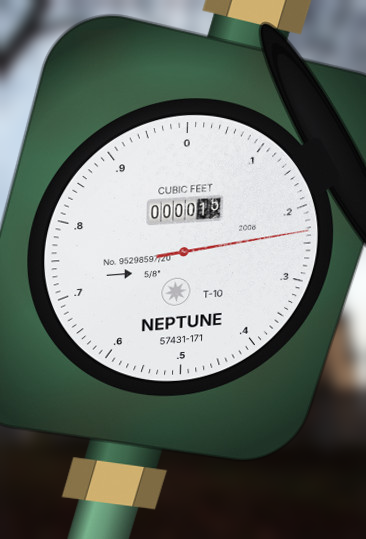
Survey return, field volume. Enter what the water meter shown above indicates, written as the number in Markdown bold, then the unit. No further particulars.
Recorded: **15.23** ft³
